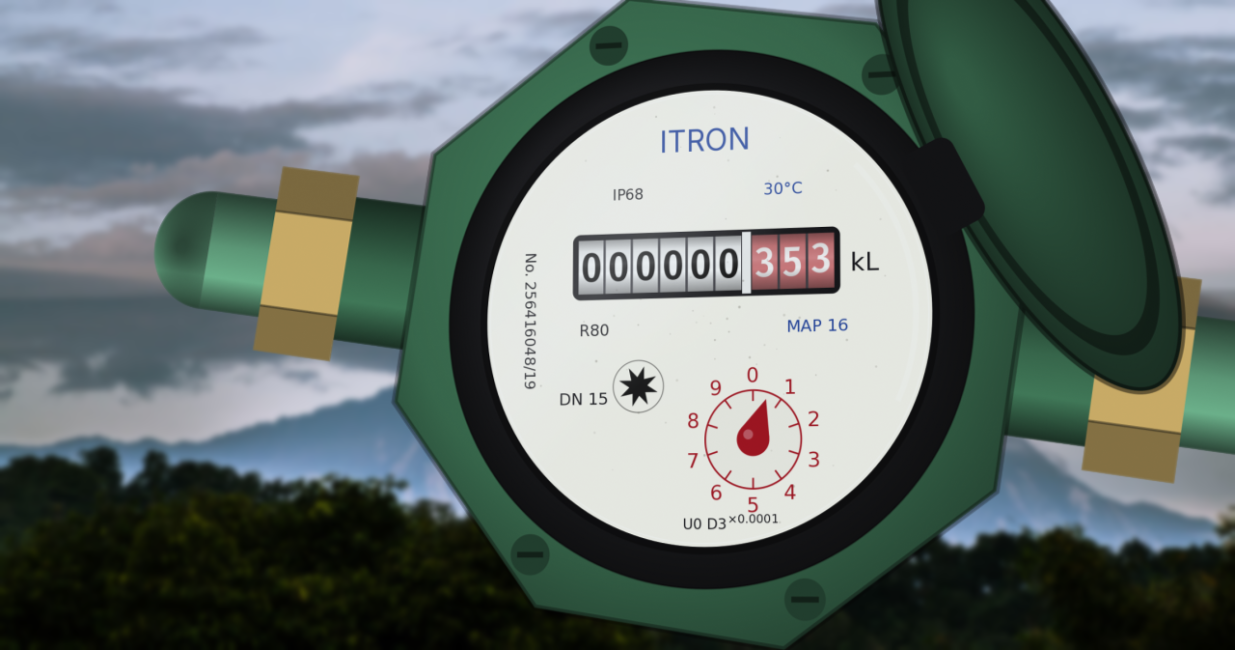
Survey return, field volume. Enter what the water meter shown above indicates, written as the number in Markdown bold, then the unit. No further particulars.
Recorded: **0.3530** kL
